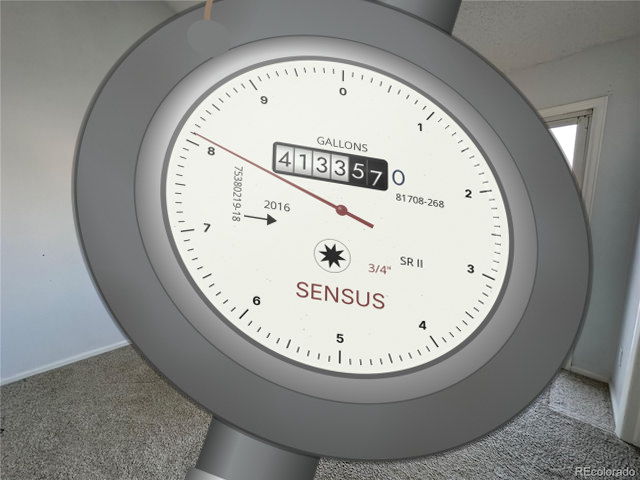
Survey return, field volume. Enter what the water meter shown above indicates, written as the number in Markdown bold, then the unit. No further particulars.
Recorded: **4133568.1** gal
